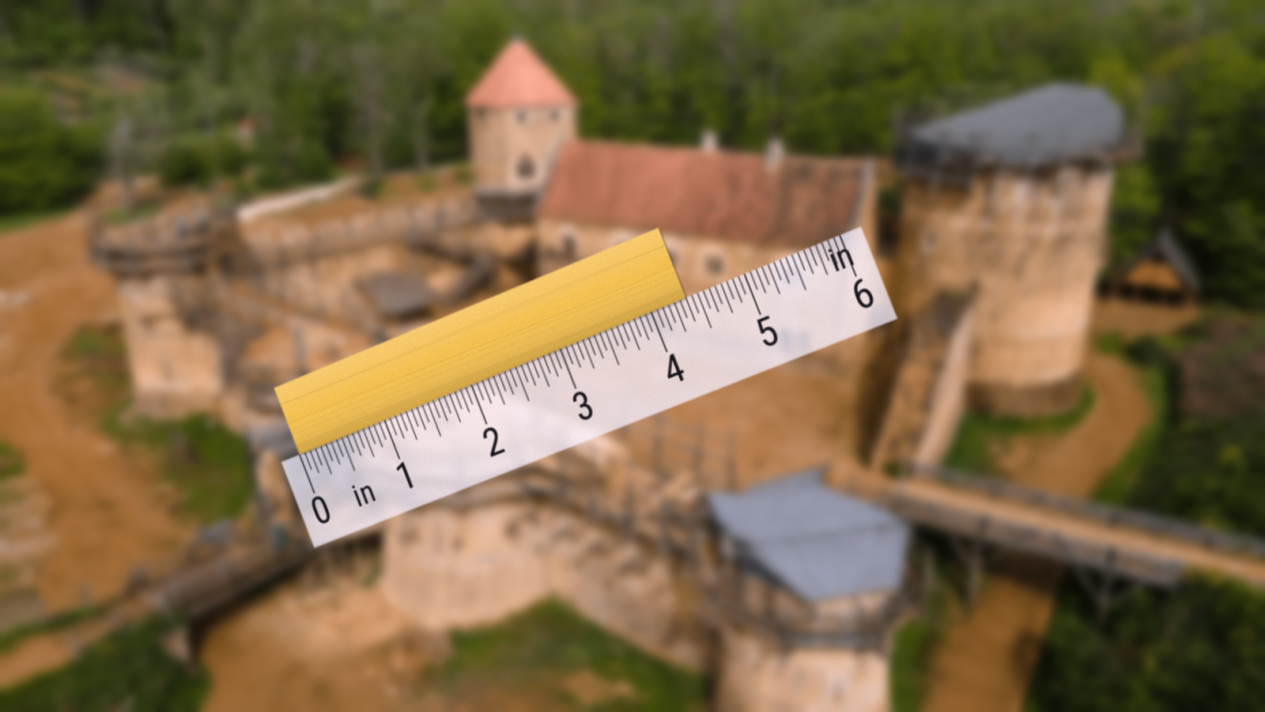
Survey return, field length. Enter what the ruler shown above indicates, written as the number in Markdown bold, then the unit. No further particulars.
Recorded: **4.375** in
